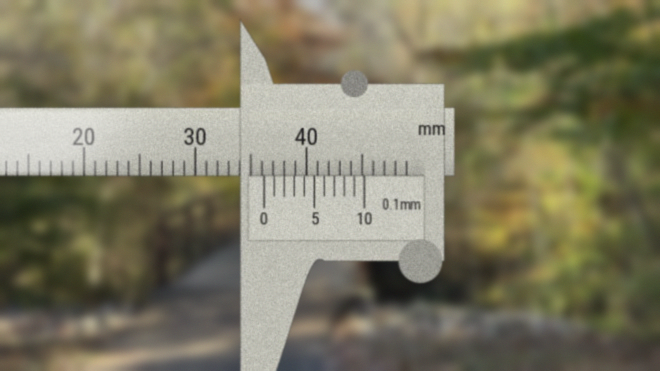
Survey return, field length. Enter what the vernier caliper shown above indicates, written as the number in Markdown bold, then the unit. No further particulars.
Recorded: **36.2** mm
